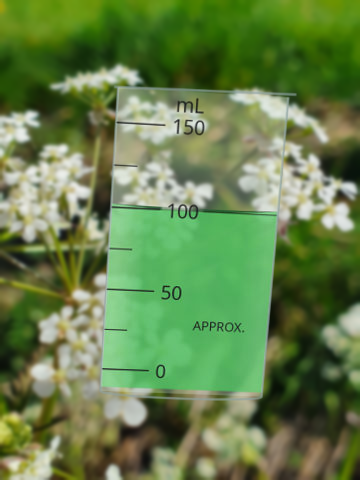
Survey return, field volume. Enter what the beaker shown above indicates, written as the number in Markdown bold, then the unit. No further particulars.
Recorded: **100** mL
